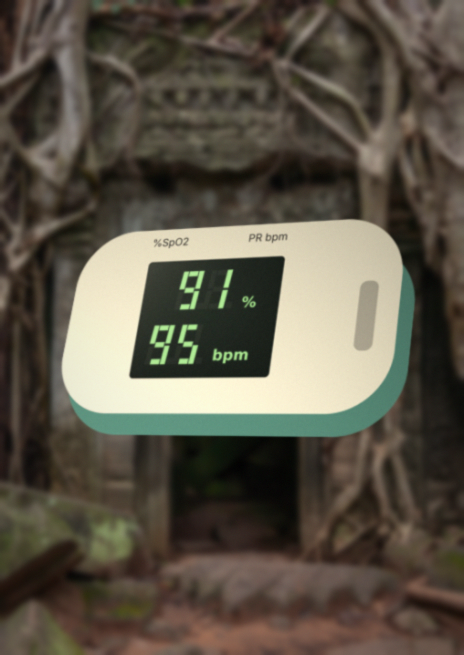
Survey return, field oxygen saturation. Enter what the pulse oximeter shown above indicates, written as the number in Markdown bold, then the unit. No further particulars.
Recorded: **91** %
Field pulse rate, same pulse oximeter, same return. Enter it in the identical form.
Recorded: **95** bpm
